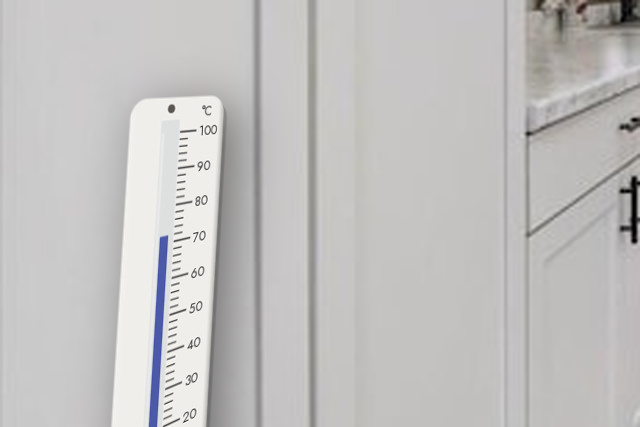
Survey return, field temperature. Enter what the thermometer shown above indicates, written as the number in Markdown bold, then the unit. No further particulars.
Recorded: **72** °C
